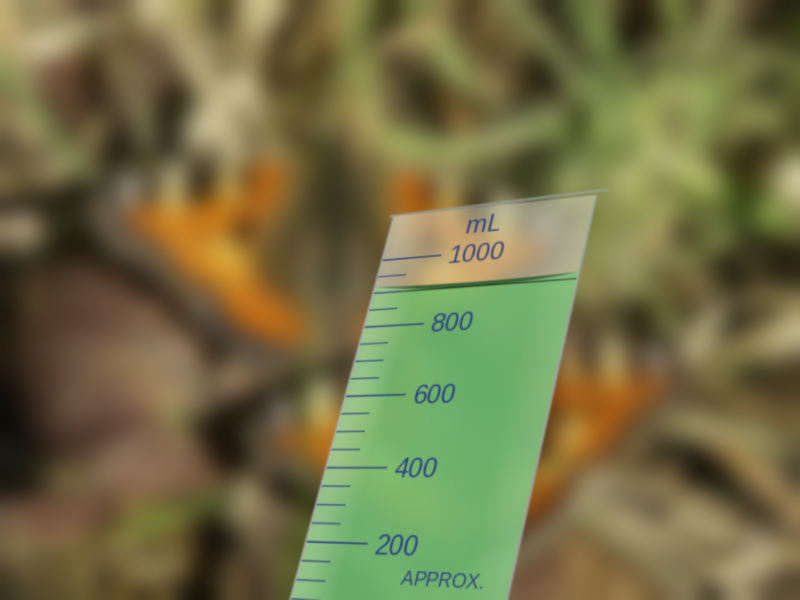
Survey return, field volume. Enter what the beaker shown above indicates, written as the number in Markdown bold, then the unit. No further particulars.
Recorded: **900** mL
